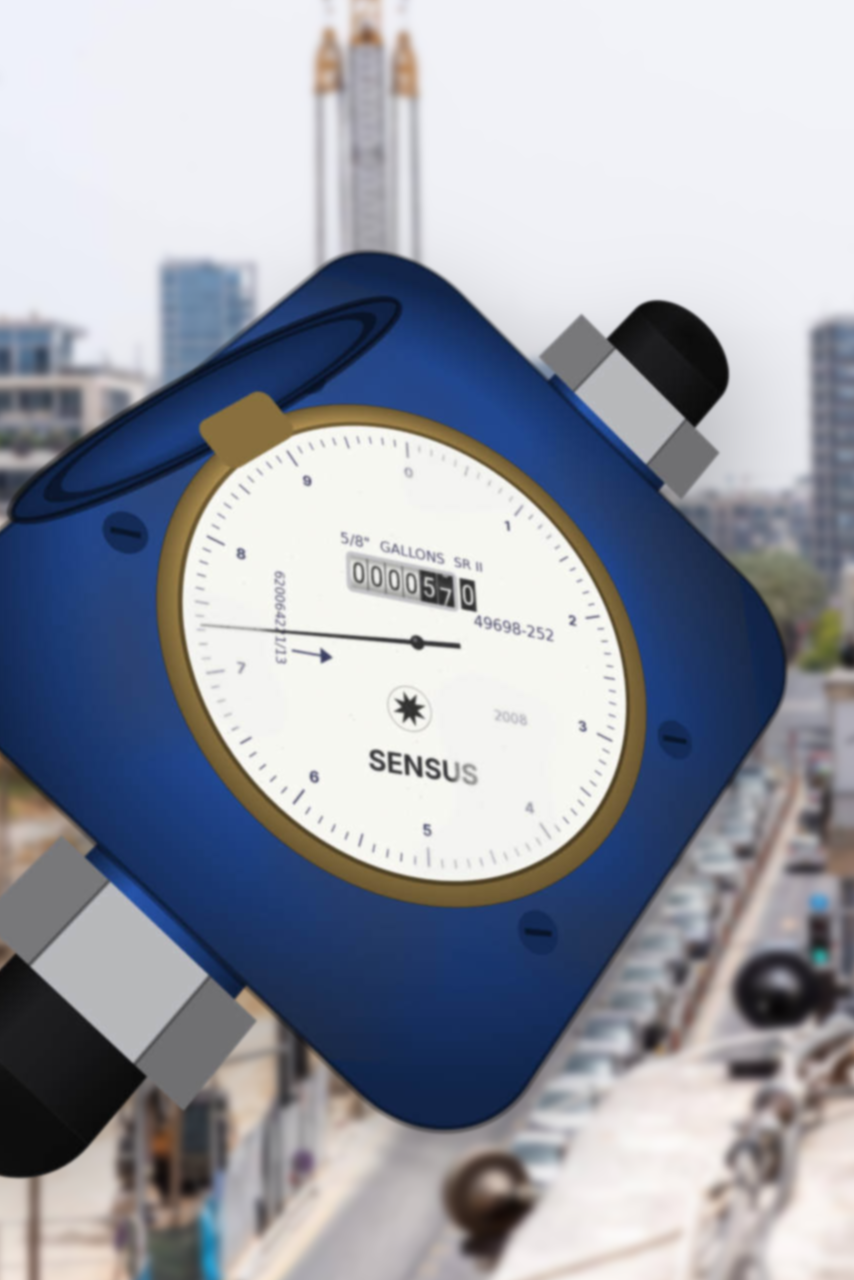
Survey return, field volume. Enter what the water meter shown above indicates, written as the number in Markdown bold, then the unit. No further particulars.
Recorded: **567.3** gal
